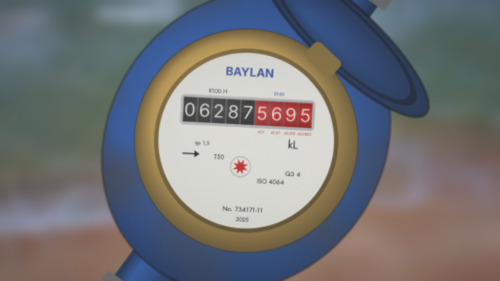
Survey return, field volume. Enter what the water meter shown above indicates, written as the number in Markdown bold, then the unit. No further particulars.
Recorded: **6287.5695** kL
